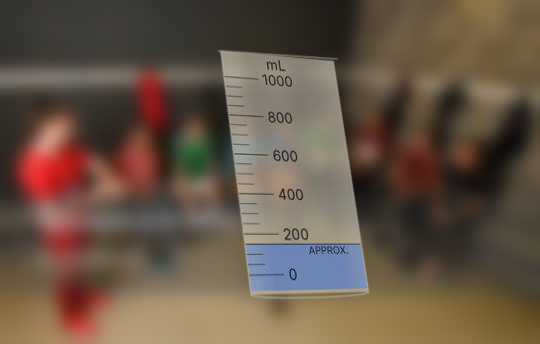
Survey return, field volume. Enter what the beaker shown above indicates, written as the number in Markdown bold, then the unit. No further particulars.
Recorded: **150** mL
